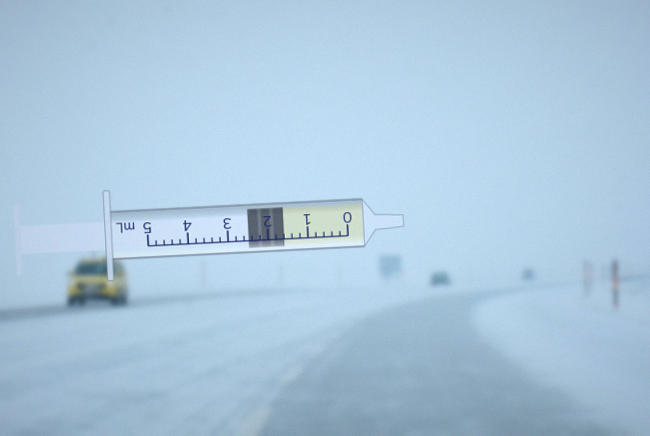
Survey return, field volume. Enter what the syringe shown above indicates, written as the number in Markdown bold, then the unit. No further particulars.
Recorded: **1.6** mL
